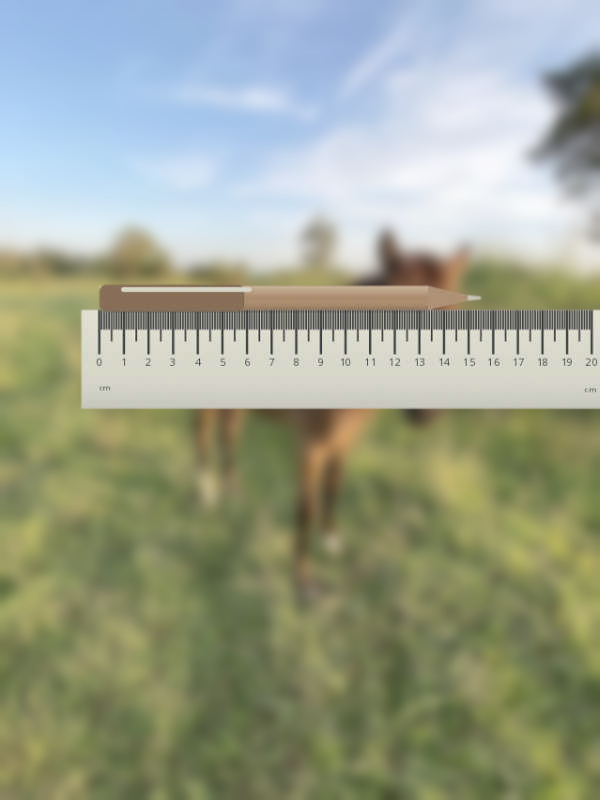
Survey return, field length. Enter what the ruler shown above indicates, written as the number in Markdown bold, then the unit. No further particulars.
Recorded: **15.5** cm
